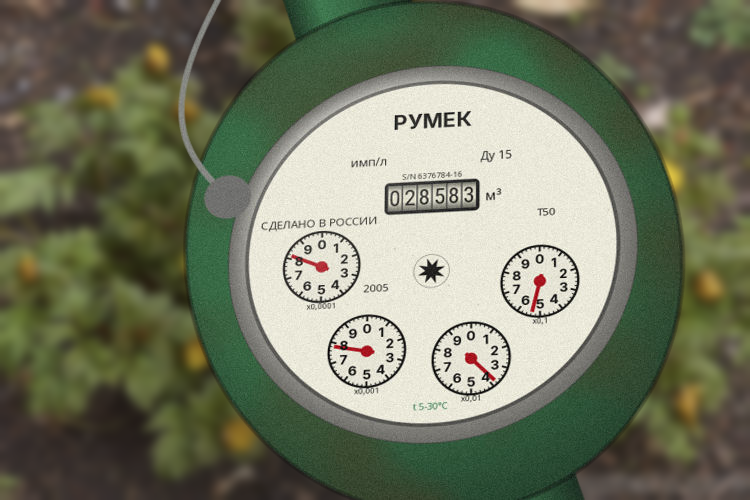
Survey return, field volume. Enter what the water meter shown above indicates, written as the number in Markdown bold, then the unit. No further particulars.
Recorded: **28583.5378** m³
